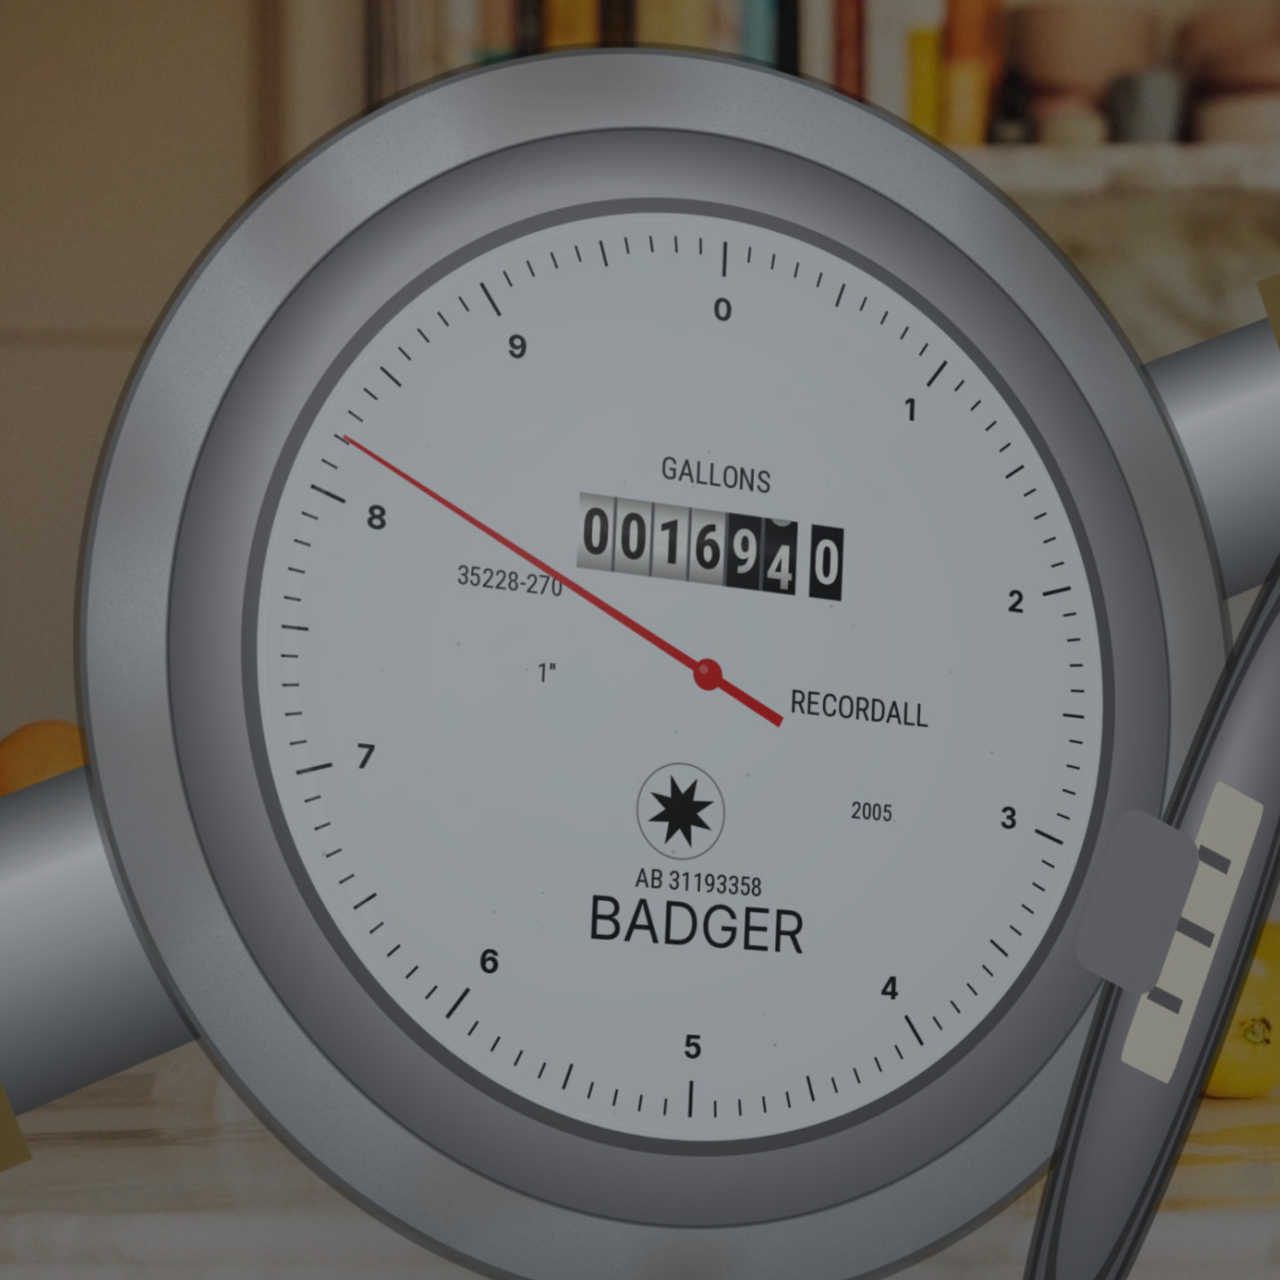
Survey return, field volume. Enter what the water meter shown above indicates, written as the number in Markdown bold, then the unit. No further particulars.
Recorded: **16938.2** gal
